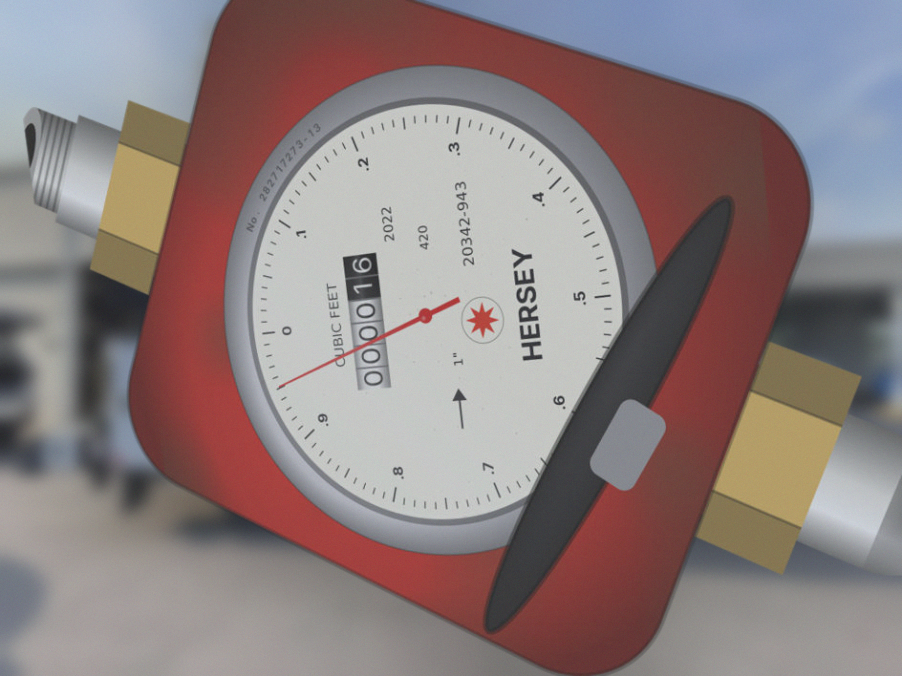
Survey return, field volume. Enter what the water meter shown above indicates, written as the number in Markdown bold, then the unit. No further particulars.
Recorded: **15.95** ft³
